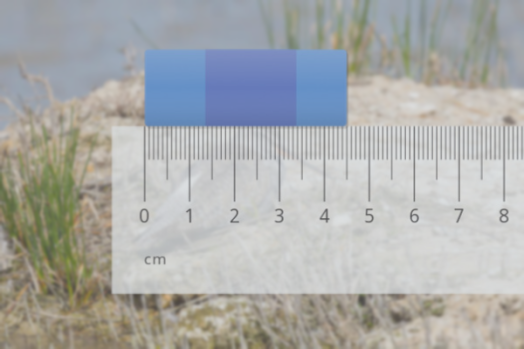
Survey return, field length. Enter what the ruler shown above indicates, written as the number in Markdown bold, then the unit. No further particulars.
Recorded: **4.5** cm
